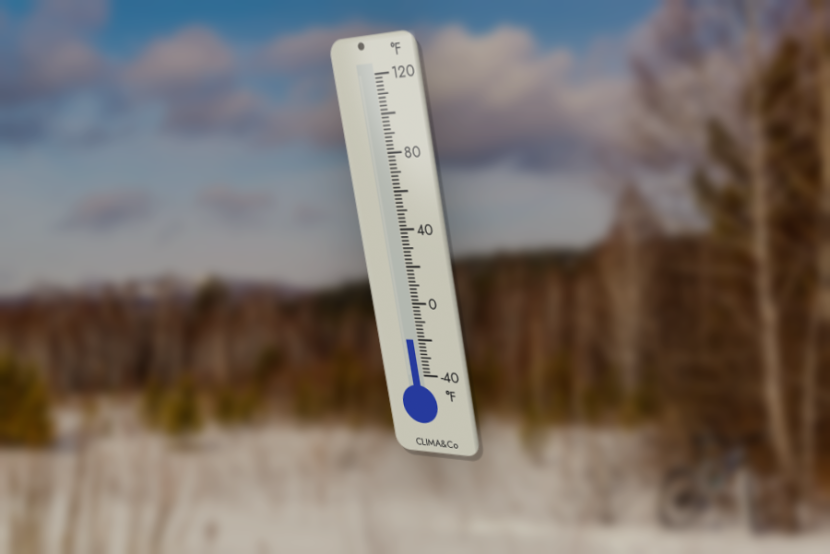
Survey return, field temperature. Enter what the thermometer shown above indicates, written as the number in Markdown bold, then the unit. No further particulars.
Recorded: **-20** °F
